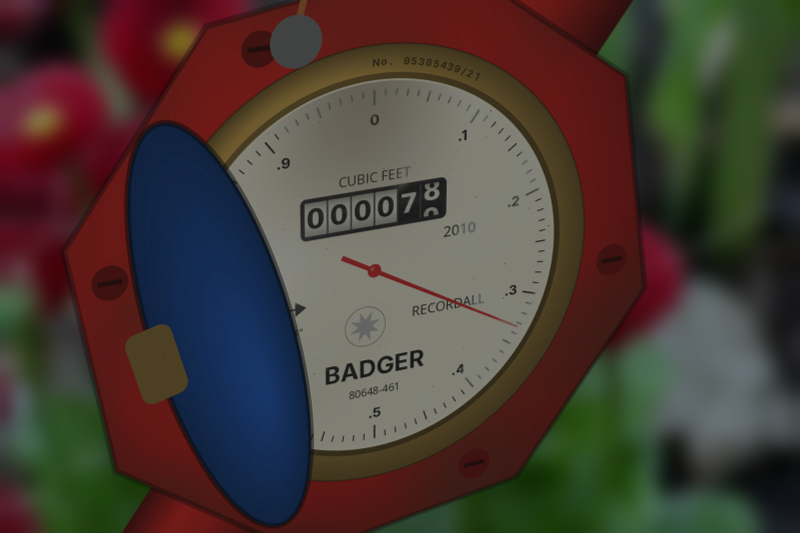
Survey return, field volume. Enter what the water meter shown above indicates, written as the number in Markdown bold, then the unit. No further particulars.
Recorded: **78.33** ft³
